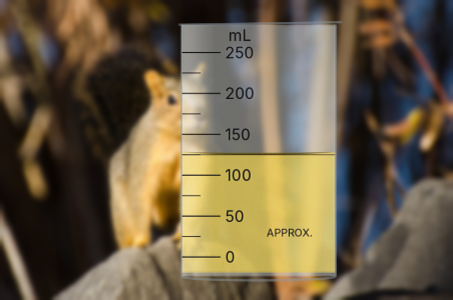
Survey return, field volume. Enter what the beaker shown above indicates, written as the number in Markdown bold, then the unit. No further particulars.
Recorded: **125** mL
